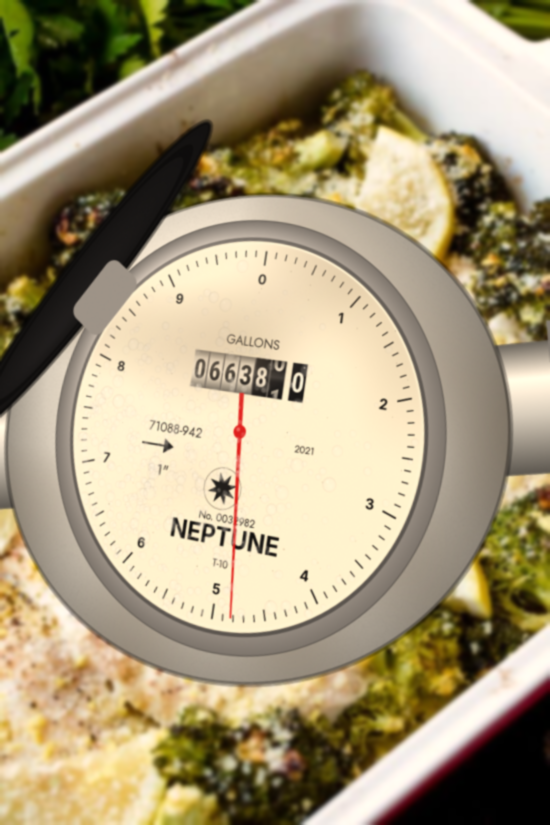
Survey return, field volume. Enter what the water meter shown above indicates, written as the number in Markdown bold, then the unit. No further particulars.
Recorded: **663804.8** gal
